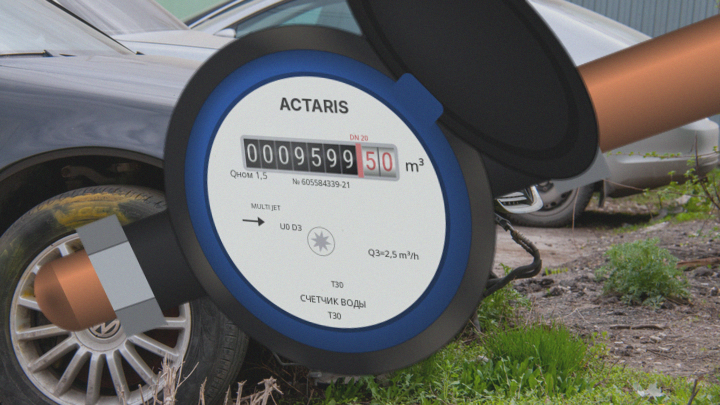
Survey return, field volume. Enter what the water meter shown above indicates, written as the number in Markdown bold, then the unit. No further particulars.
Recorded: **9599.50** m³
